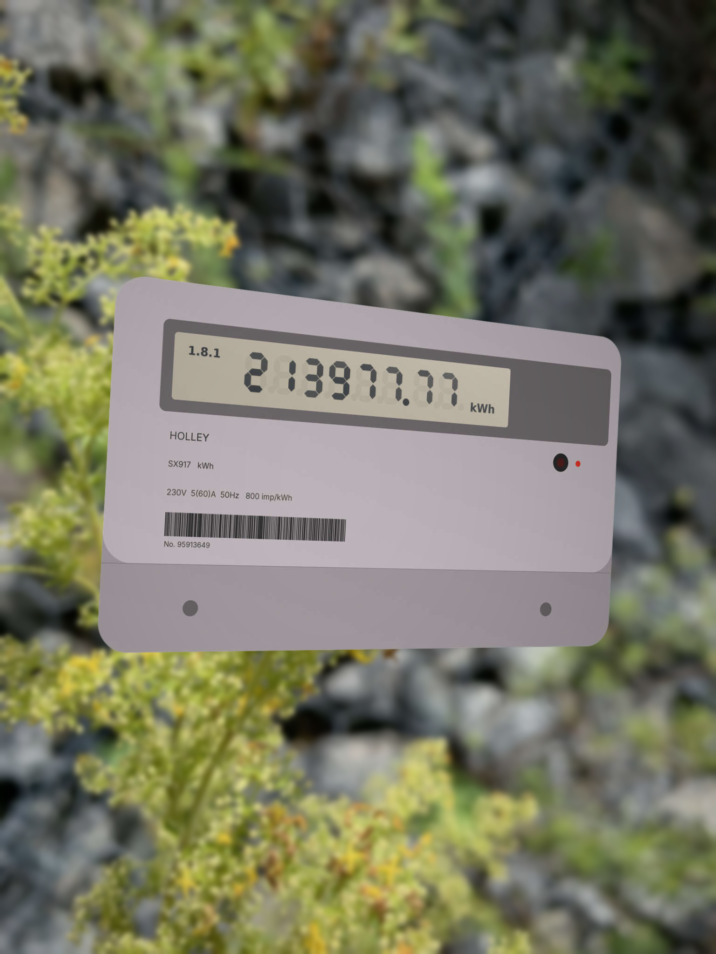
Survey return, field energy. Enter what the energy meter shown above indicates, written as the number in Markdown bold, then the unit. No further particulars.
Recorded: **213977.77** kWh
